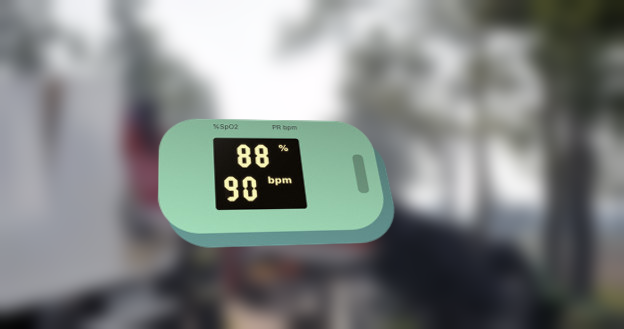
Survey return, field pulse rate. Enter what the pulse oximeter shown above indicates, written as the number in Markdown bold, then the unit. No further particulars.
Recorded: **90** bpm
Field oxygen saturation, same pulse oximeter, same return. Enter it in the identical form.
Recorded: **88** %
